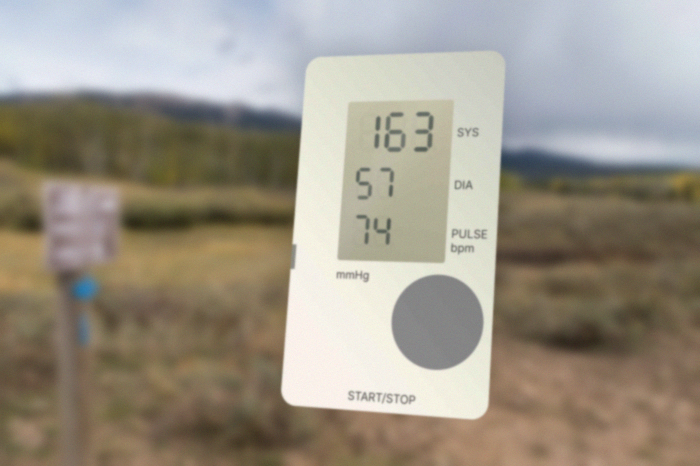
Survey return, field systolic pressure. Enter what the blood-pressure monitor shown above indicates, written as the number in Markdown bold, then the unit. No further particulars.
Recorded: **163** mmHg
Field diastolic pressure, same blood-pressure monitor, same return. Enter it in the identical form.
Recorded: **57** mmHg
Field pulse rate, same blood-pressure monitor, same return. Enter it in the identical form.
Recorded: **74** bpm
